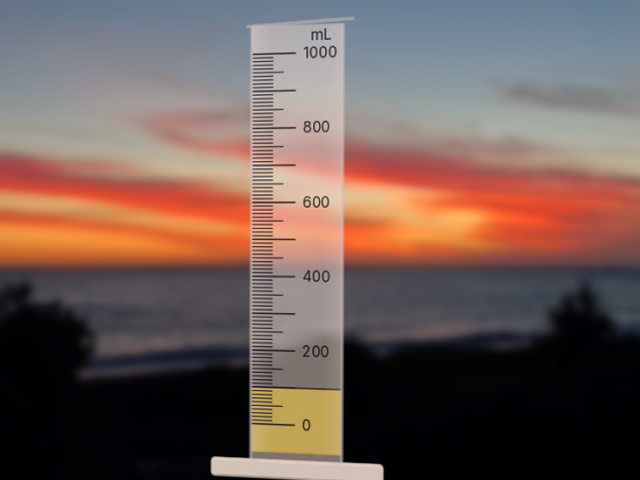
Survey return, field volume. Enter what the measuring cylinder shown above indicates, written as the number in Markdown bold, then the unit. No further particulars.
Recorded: **100** mL
